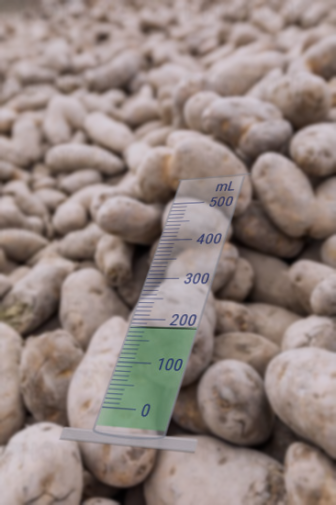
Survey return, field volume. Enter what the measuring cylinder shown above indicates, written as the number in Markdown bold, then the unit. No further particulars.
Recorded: **180** mL
